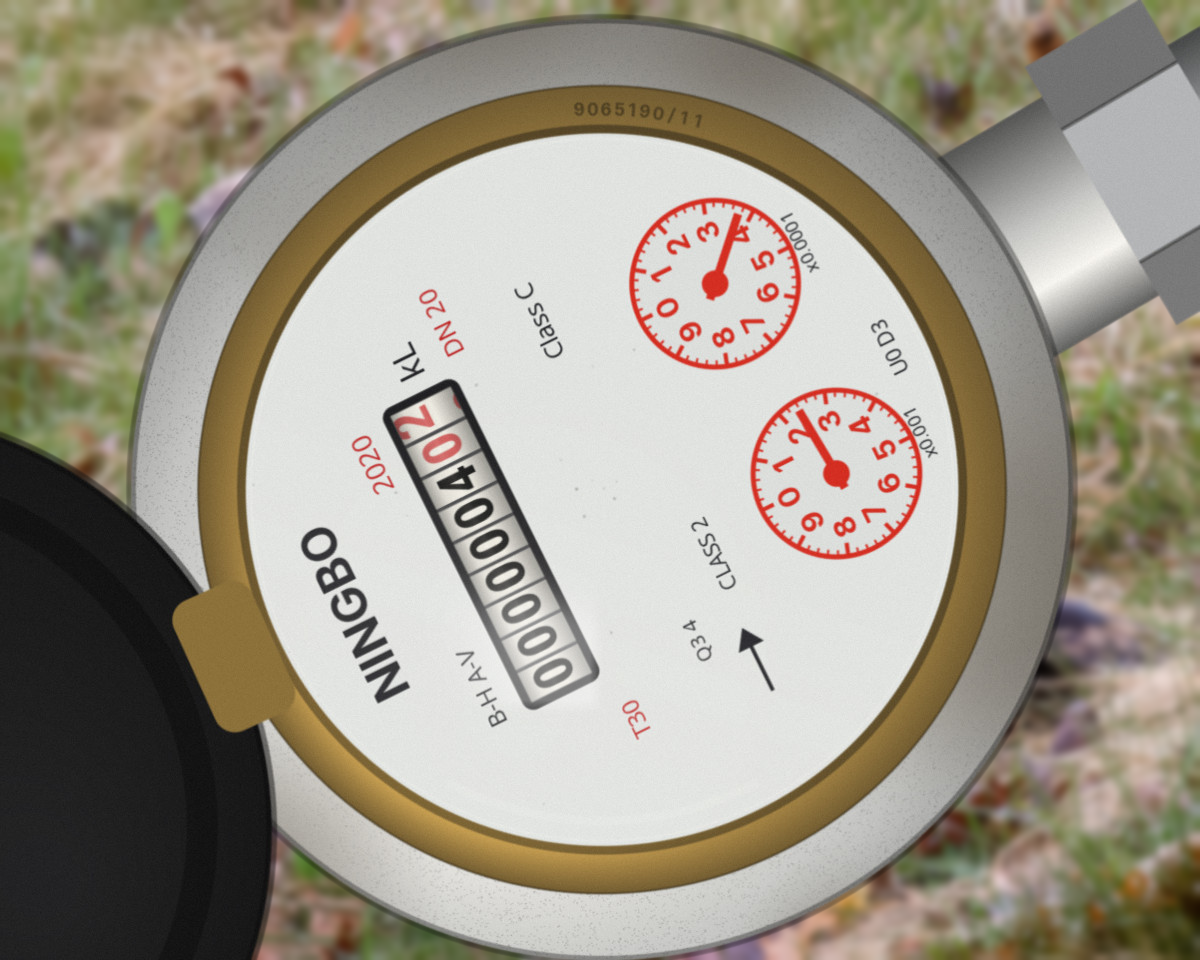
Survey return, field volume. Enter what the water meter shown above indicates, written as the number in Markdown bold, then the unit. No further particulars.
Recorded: **4.0223** kL
